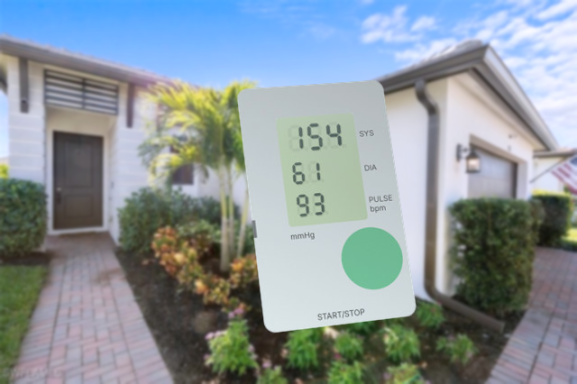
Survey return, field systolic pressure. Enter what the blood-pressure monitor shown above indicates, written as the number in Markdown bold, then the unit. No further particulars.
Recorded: **154** mmHg
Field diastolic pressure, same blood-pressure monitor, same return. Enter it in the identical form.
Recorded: **61** mmHg
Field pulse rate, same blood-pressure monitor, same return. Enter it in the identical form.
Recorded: **93** bpm
